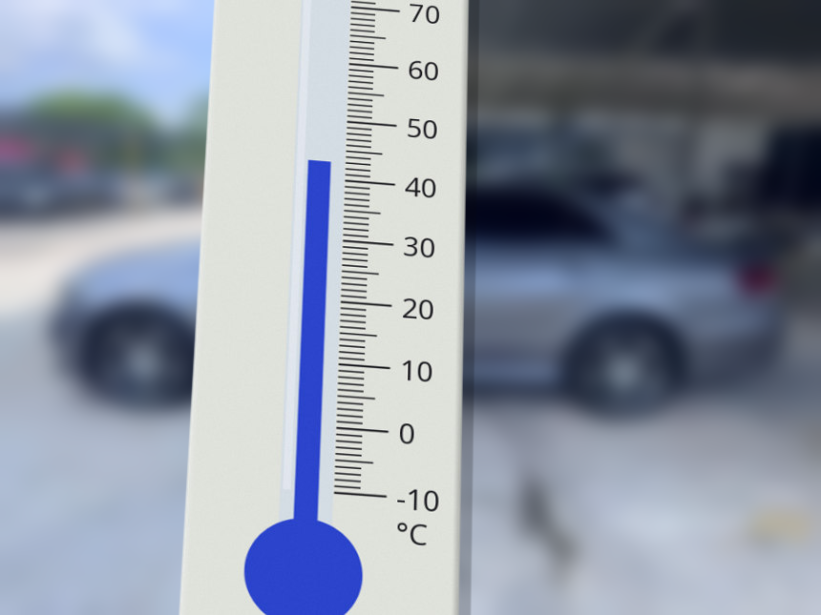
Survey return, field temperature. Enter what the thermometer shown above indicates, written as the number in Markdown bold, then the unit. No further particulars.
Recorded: **43** °C
